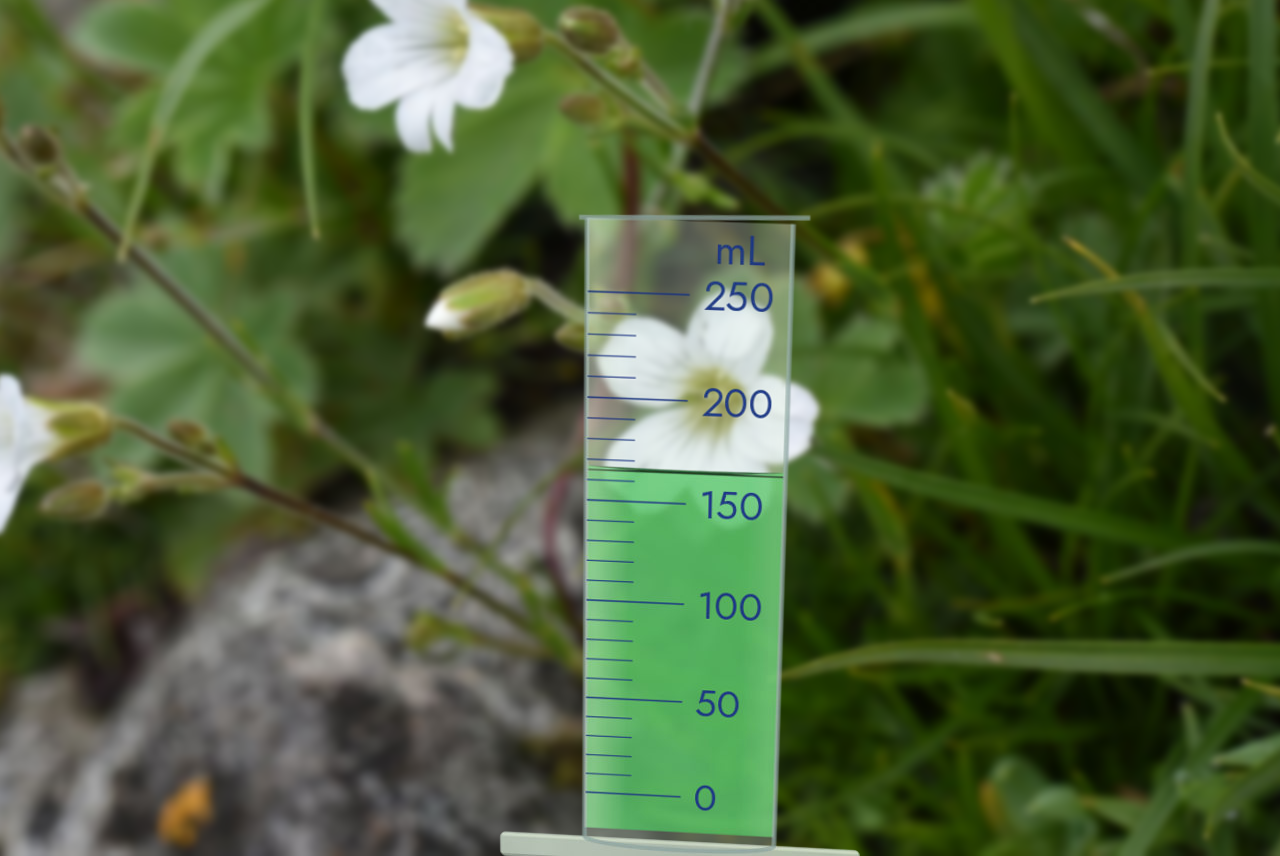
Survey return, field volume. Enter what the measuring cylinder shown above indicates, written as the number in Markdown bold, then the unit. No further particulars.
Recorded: **165** mL
